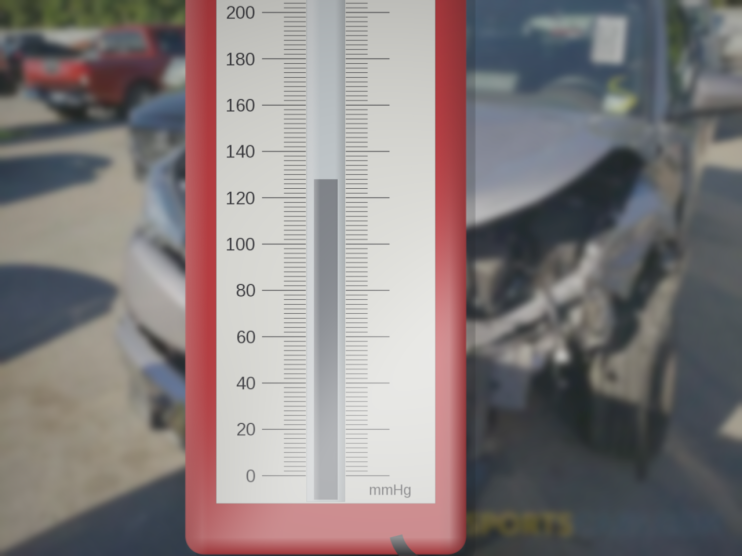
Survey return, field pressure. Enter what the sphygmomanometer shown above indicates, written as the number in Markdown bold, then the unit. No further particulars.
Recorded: **128** mmHg
